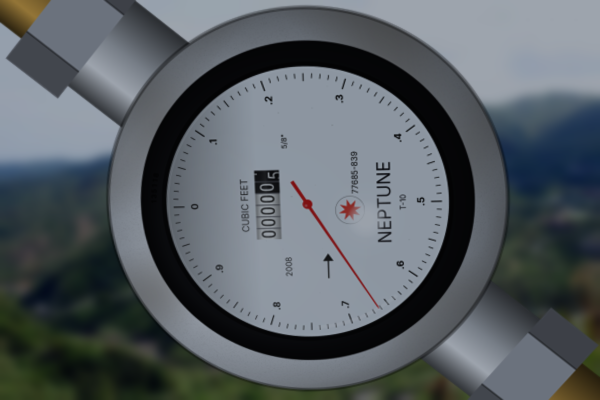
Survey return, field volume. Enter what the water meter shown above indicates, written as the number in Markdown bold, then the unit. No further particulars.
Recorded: **4.66** ft³
